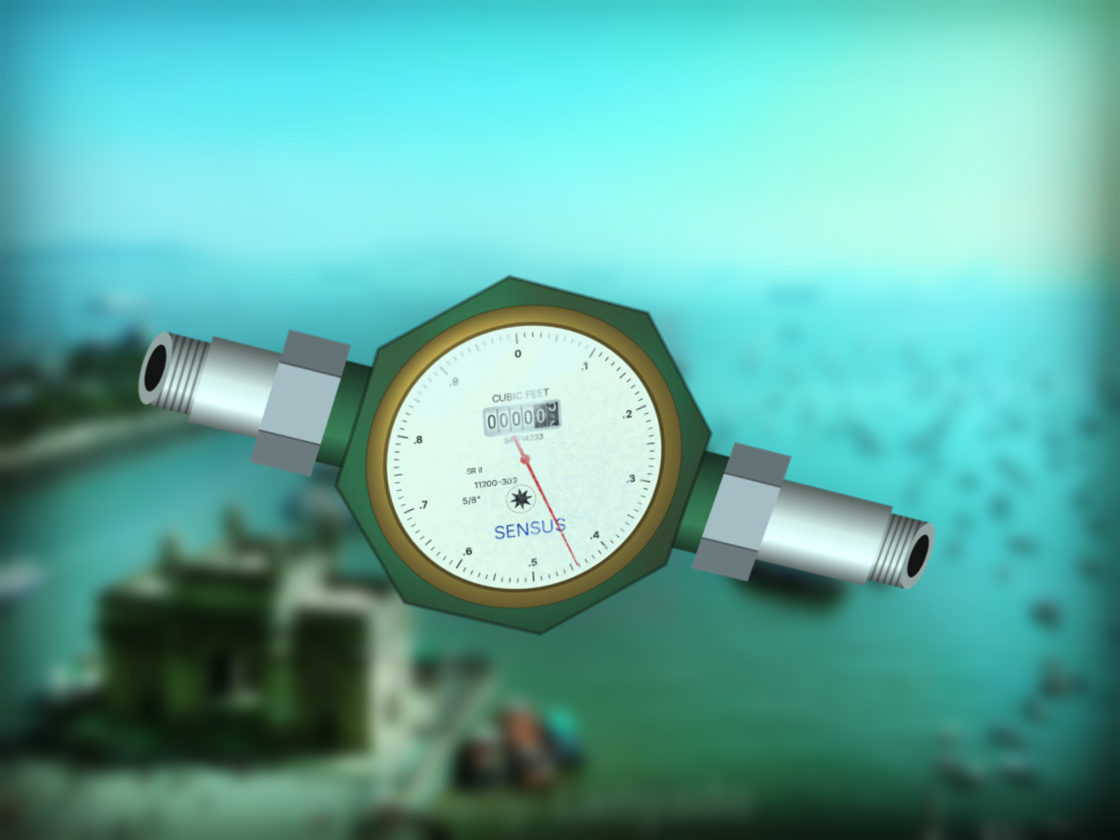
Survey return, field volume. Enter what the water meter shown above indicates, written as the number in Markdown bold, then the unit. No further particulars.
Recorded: **5.44** ft³
